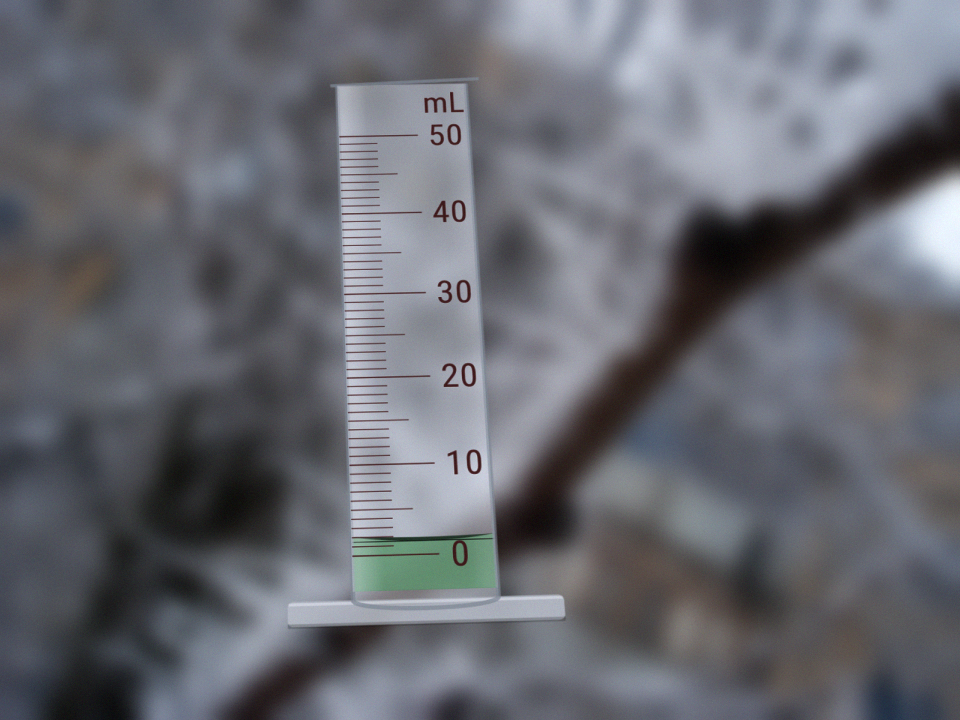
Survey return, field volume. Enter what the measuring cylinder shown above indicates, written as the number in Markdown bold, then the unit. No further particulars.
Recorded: **1.5** mL
